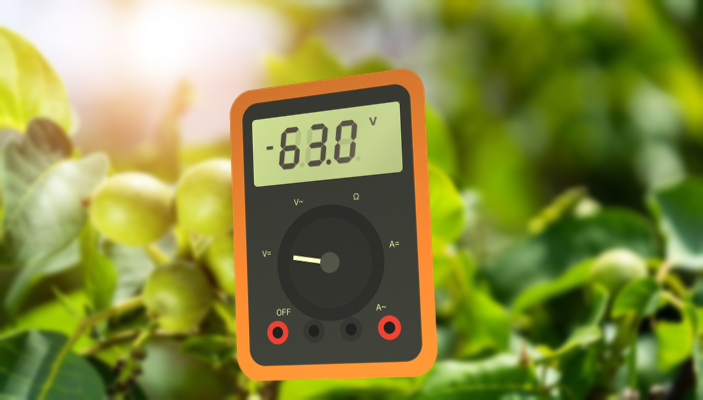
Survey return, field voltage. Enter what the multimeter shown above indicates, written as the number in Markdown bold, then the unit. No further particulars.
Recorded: **-63.0** V
